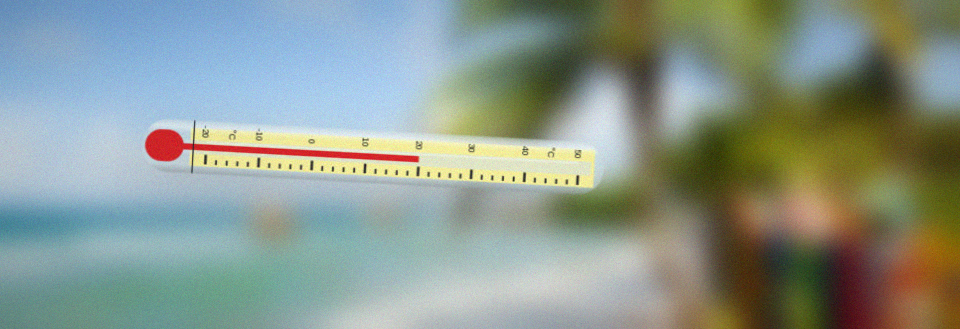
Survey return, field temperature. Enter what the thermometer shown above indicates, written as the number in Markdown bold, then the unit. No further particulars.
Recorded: **20** °C
